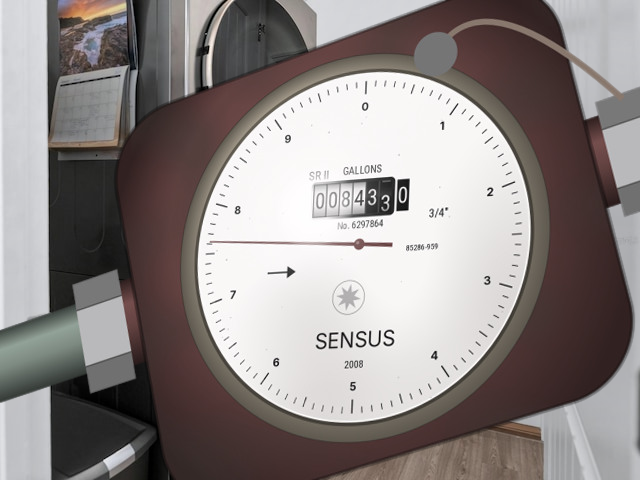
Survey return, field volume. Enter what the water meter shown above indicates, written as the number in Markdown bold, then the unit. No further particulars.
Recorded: **84327.6** gal
